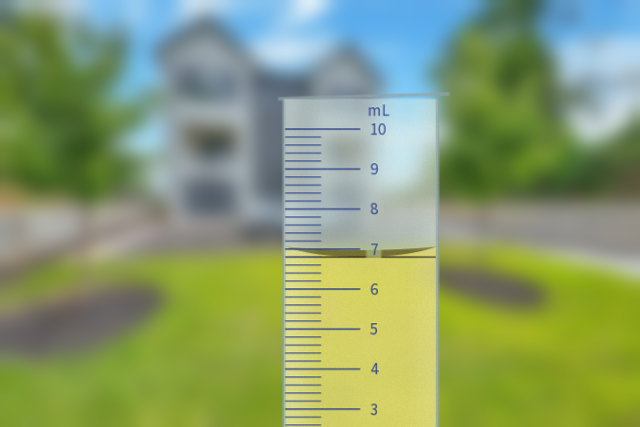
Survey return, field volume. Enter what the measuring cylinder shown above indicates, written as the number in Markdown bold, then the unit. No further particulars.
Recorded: **6.8** mL
